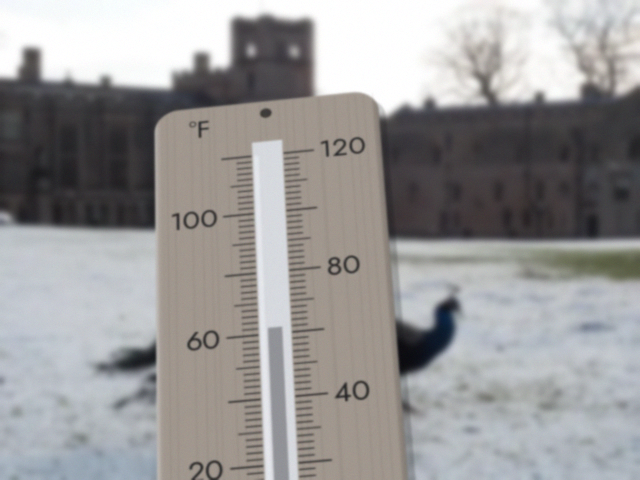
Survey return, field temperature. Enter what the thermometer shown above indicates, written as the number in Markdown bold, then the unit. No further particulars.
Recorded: **62** °F
